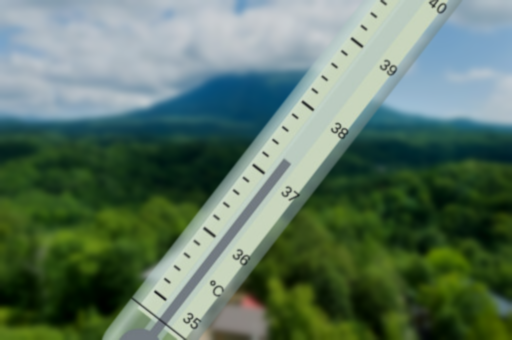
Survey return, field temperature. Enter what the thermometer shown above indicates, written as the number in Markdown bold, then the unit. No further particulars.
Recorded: **37.3** °C
